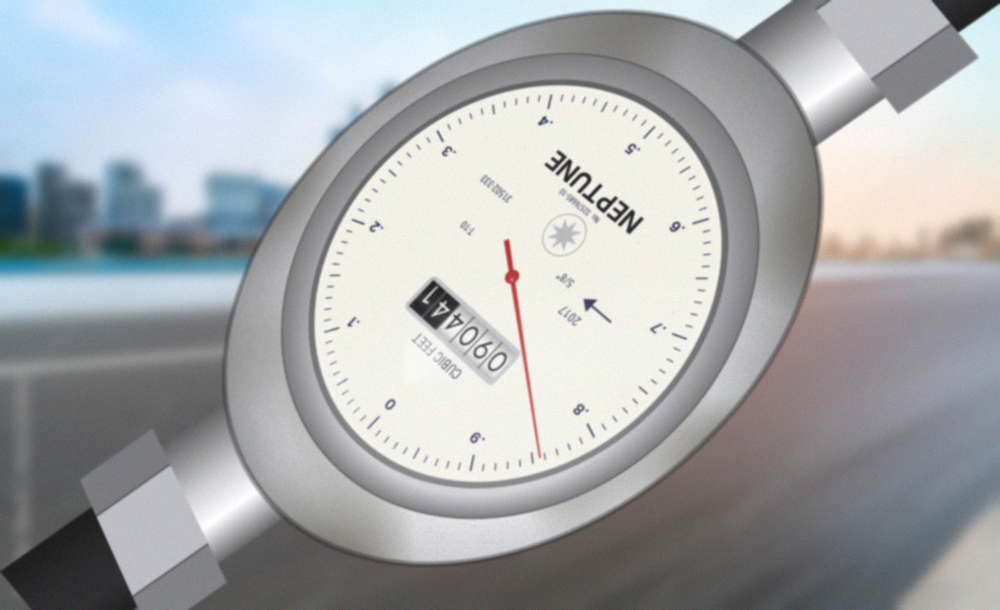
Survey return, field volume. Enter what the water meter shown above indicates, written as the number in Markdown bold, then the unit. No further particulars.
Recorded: **90440.84** ft³
